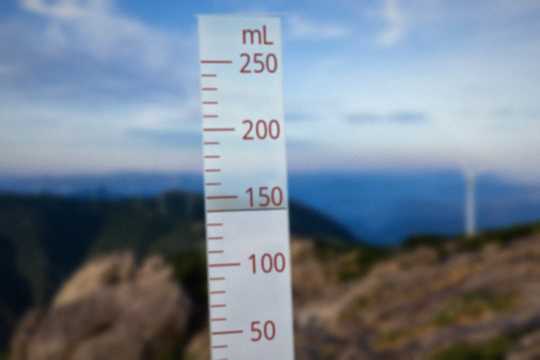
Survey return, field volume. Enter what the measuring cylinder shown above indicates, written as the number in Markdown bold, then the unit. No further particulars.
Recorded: **140** mL
